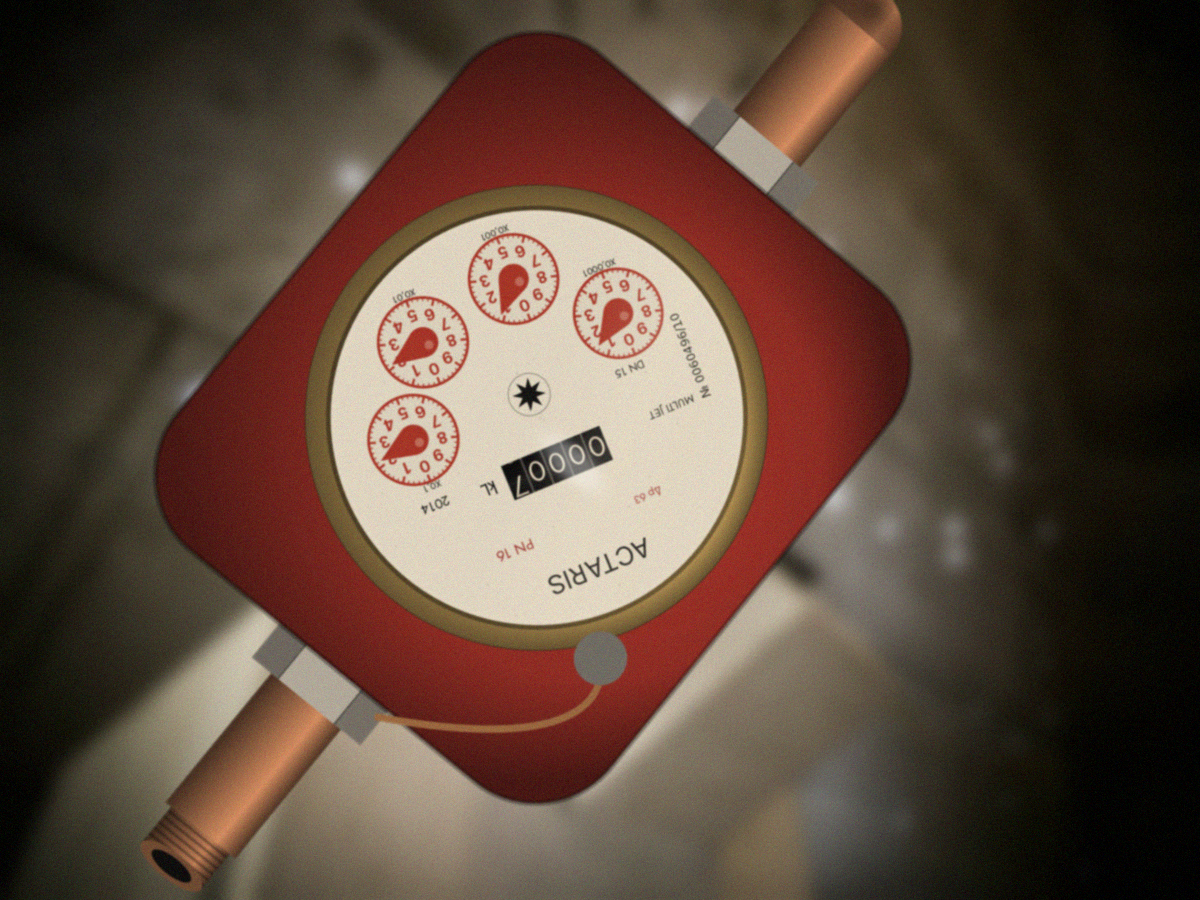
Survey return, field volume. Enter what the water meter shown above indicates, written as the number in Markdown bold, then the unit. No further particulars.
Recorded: **7.2211** kL
